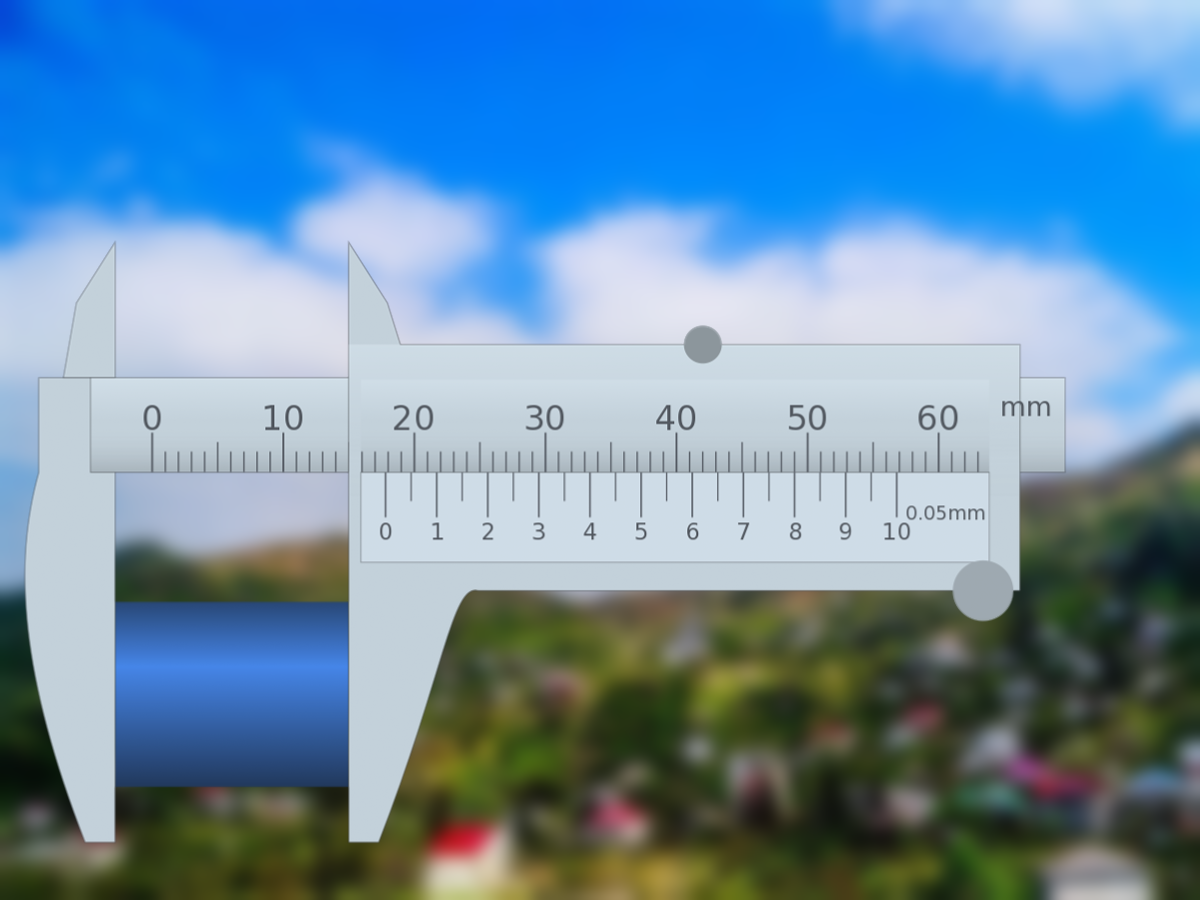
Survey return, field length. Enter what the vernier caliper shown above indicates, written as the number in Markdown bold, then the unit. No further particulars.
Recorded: **17.8** mm
